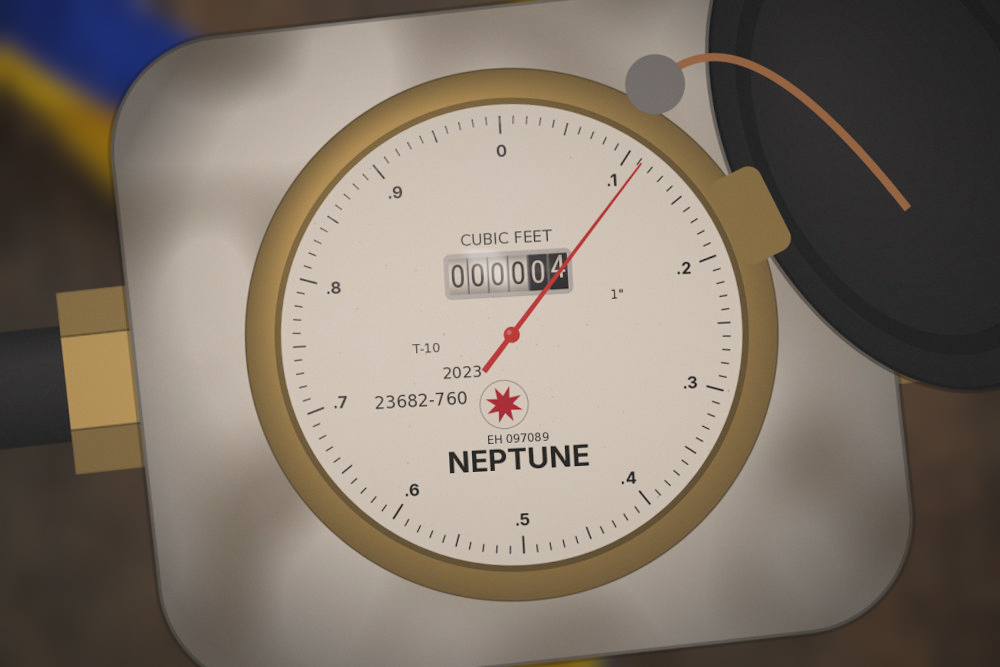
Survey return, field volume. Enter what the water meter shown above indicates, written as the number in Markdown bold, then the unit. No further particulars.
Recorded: **4.11** ft³
